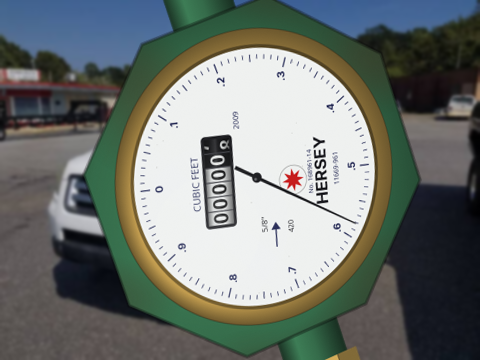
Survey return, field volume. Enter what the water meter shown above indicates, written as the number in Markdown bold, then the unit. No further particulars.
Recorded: **7.58** ft³
